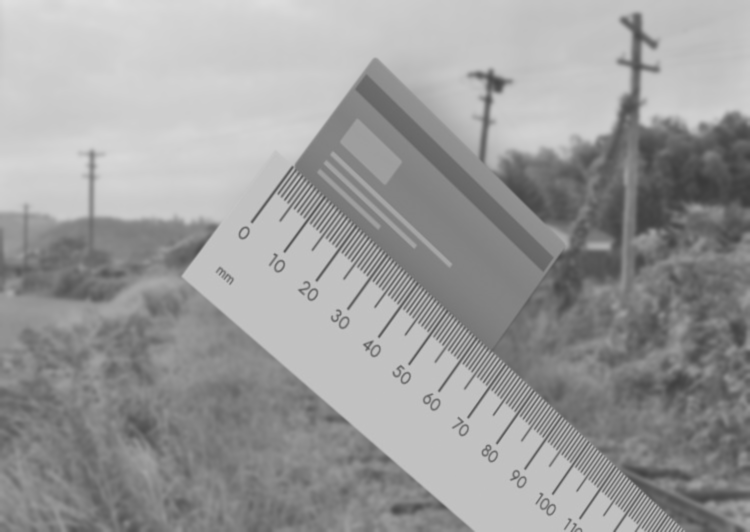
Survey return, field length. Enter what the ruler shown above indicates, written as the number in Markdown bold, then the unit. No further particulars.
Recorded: **65** mm
